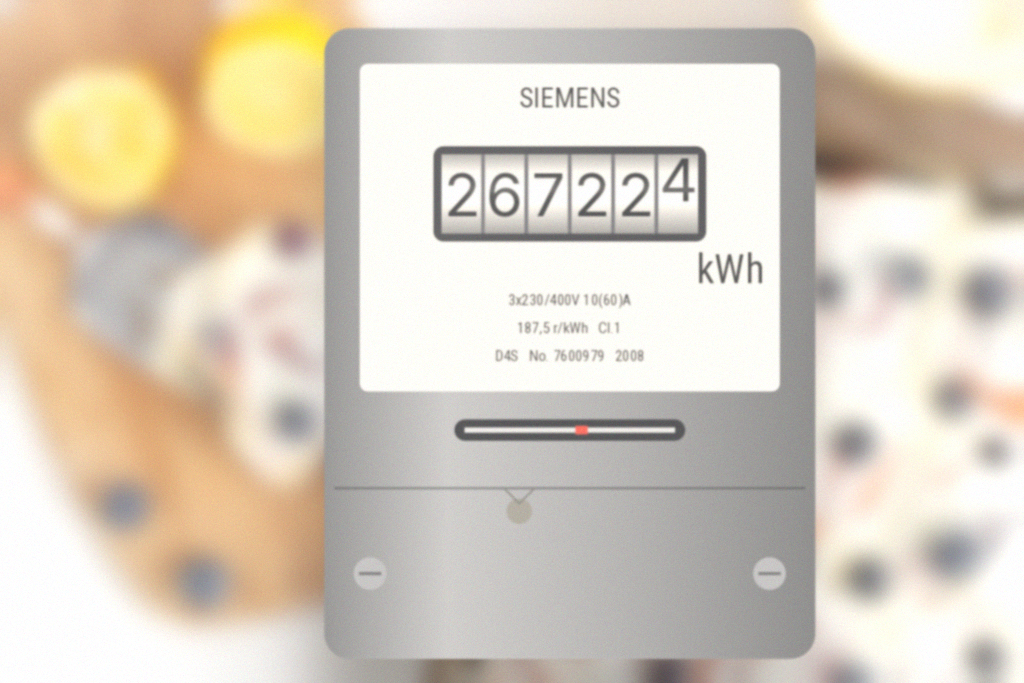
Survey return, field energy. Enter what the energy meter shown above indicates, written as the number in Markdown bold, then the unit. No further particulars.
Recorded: **267224** kWh
